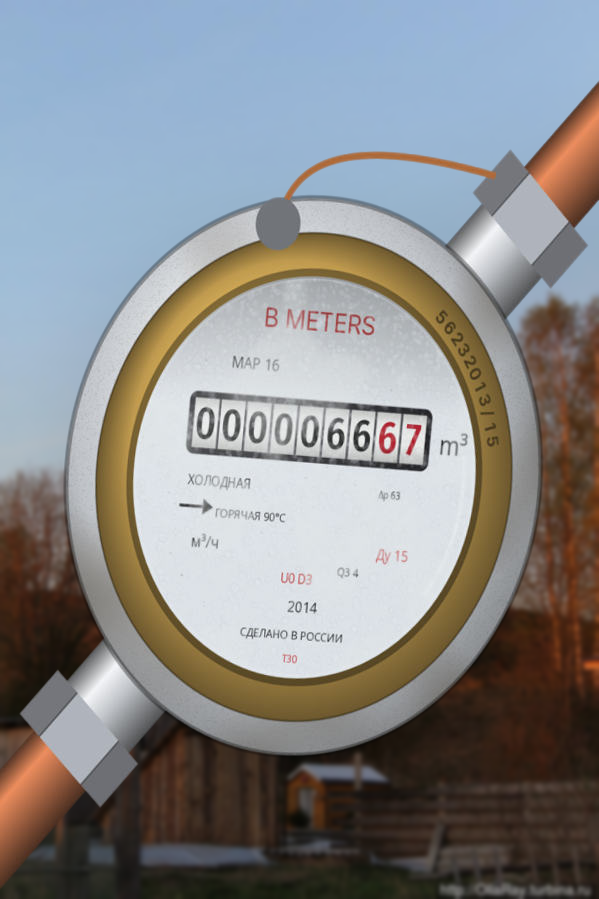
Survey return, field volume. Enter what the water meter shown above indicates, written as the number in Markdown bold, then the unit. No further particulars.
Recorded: **66.67** m³
